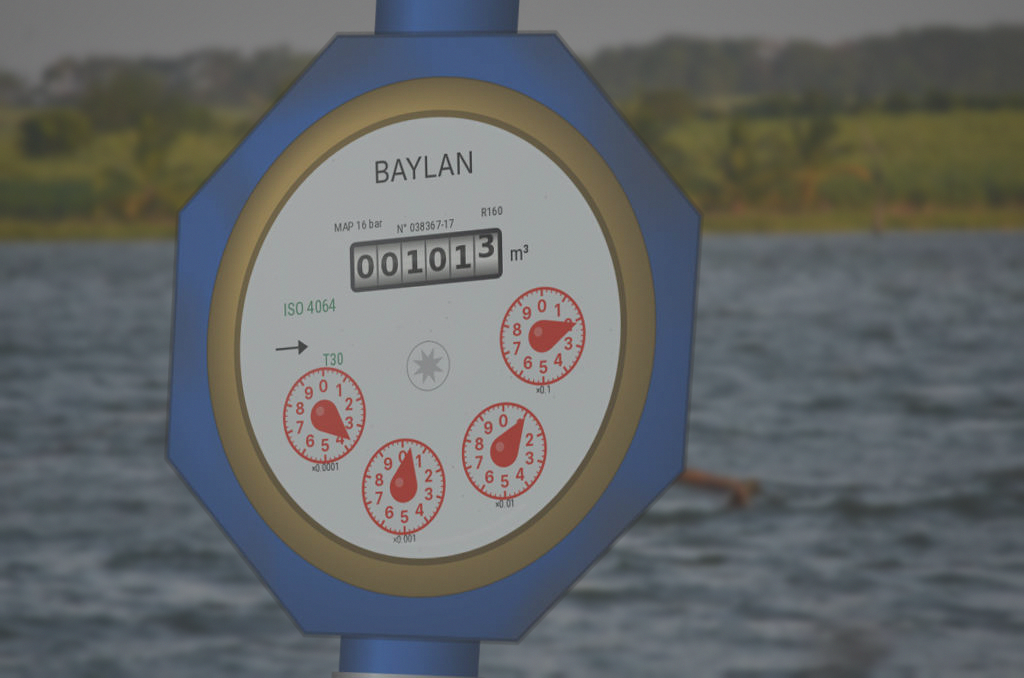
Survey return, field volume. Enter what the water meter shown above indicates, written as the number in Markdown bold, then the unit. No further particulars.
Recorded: **1013.2103** m³
